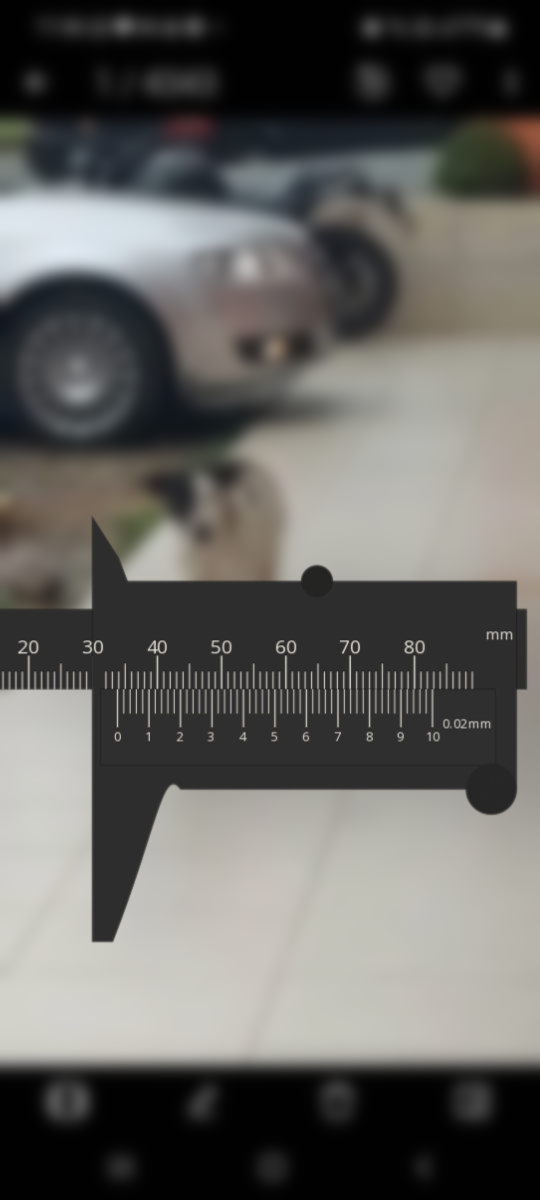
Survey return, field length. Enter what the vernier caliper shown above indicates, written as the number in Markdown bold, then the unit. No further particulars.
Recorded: **33.8** mm
